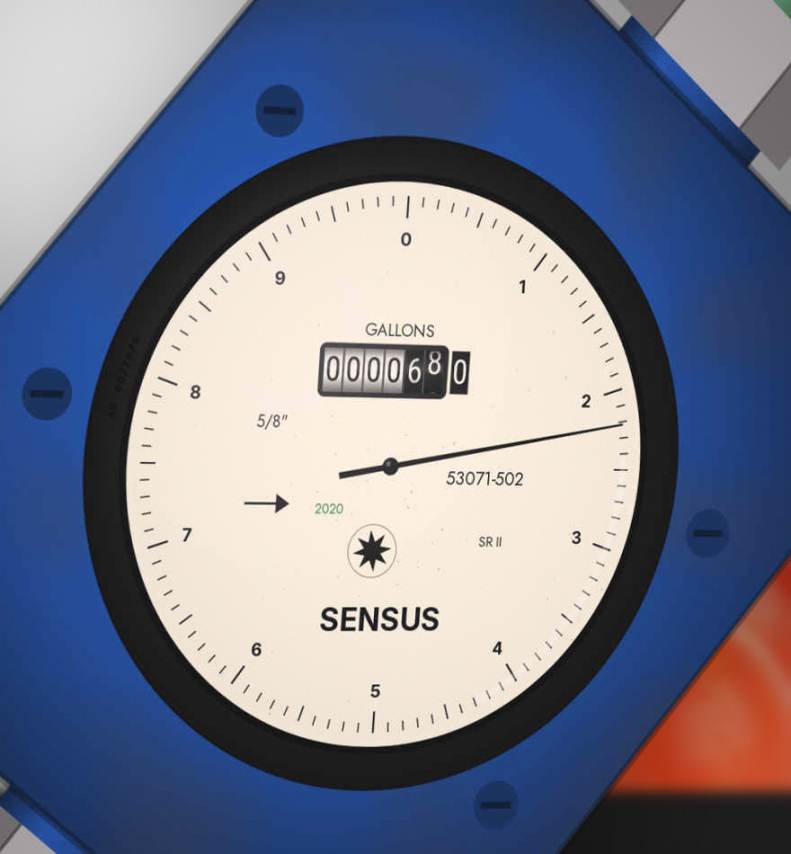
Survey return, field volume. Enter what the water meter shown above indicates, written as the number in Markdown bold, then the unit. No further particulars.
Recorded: **682.2** gal
